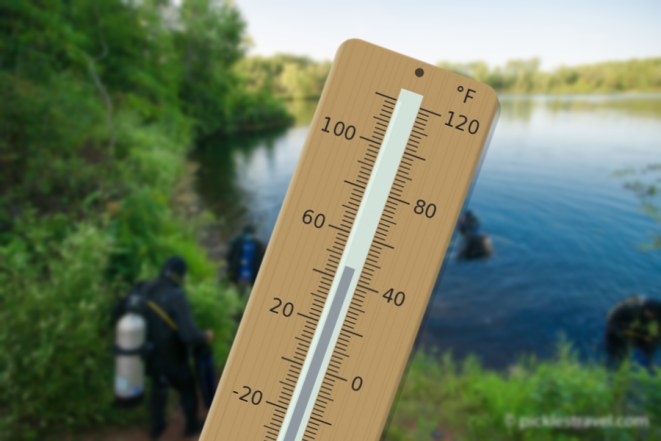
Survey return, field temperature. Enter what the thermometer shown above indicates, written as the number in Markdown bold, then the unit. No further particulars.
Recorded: **46** °F
